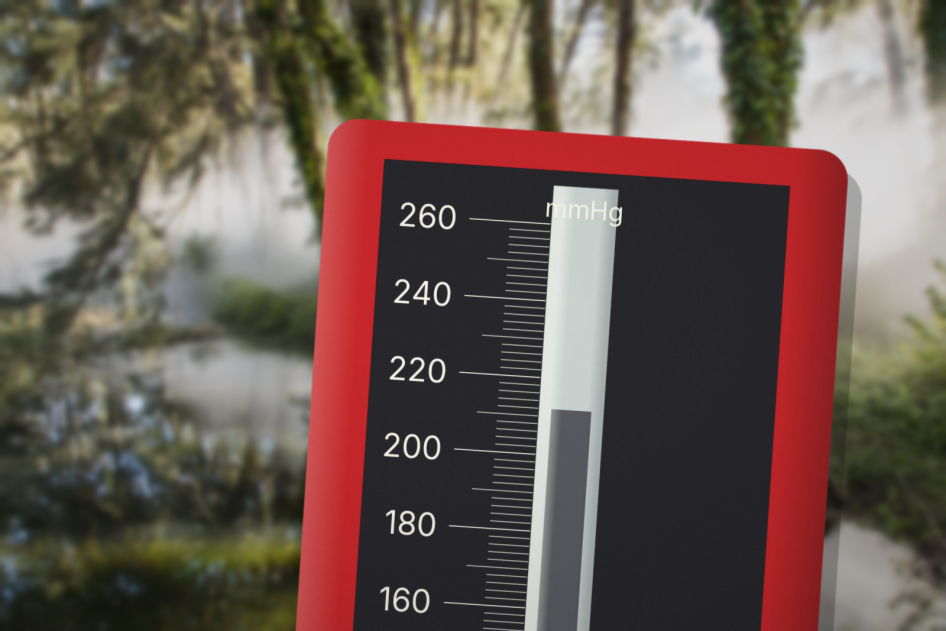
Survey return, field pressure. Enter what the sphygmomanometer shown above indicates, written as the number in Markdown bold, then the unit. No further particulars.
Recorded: **212** mmHg
